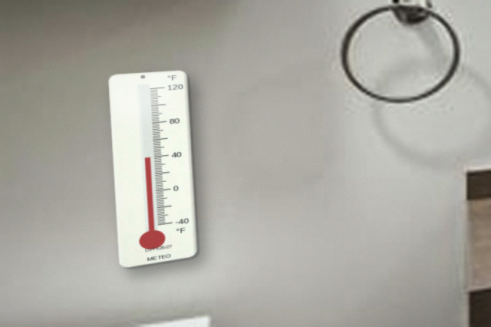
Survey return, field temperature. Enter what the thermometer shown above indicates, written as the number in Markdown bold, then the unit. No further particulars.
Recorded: **40** °F
